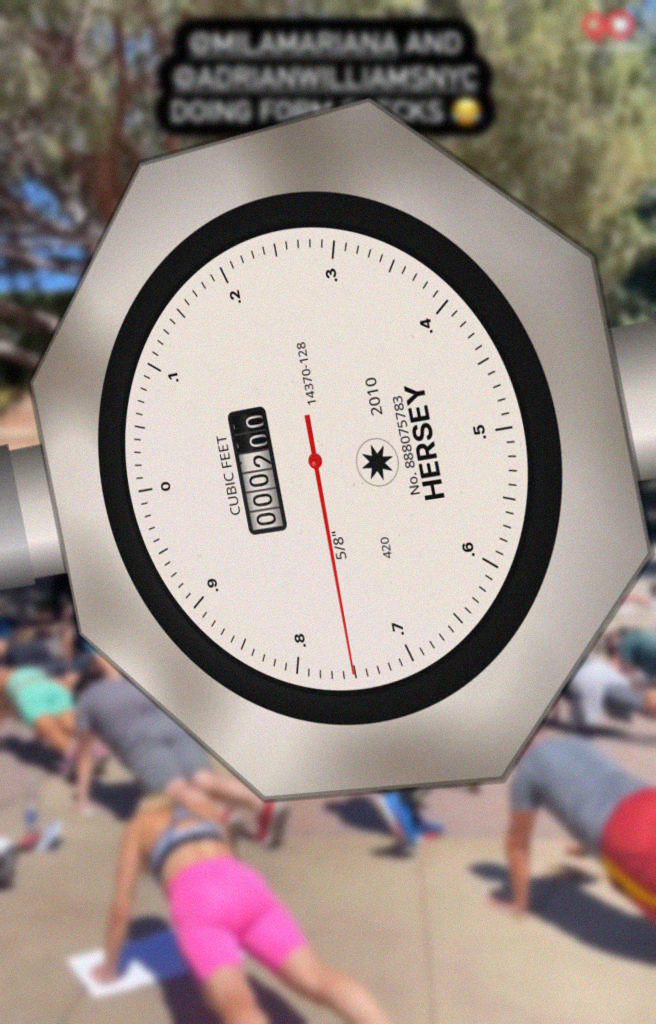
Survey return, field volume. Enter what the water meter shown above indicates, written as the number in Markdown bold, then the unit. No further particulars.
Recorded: **199.75** ft³
